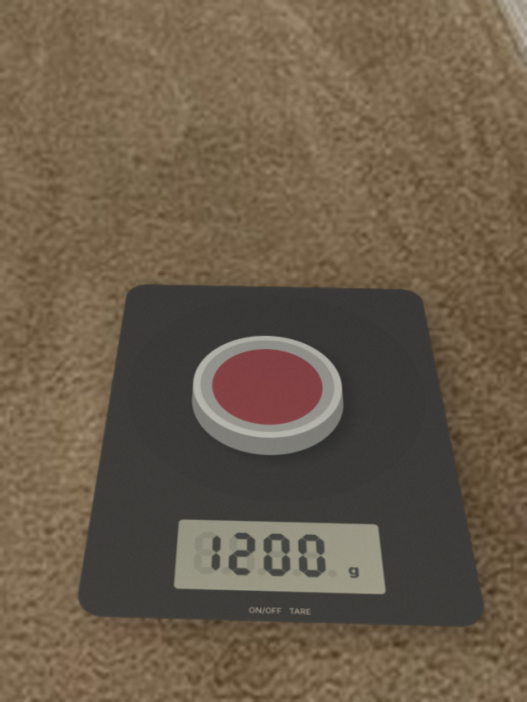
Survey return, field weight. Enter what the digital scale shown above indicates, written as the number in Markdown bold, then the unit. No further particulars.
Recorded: **1200** g
